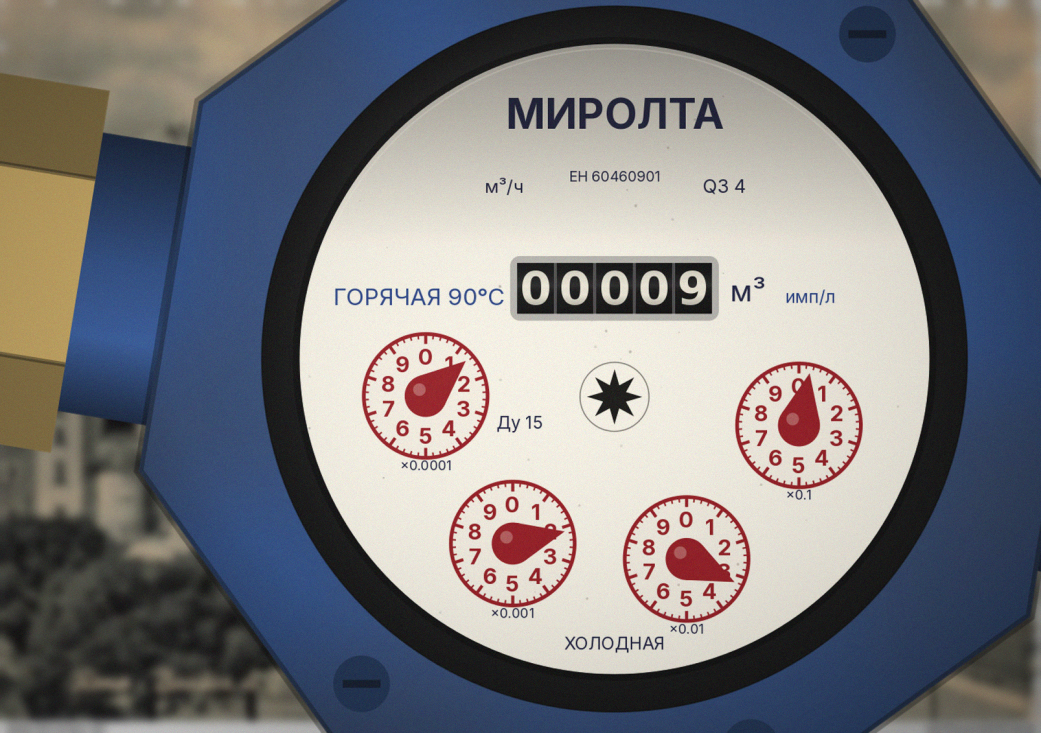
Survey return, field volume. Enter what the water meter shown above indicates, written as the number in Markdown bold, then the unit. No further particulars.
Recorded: **9.0321** m³
